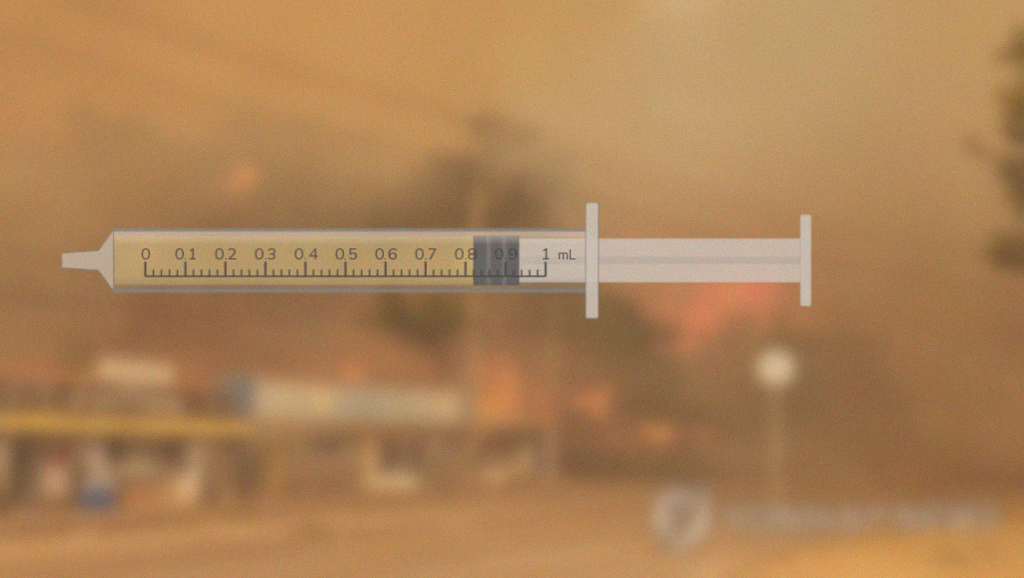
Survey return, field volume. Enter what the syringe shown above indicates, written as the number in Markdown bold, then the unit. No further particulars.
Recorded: **0.82** mL
